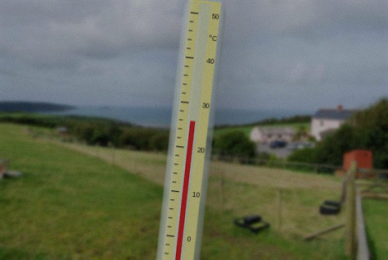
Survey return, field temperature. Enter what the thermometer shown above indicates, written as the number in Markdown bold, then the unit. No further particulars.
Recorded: **26** °C
